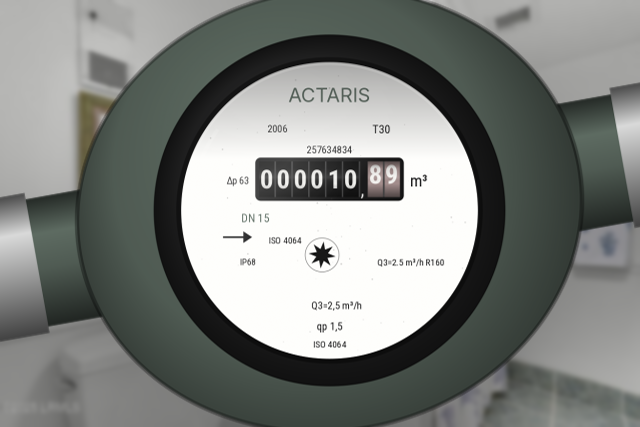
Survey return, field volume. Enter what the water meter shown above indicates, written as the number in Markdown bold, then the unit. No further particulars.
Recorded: **10.89** m³
